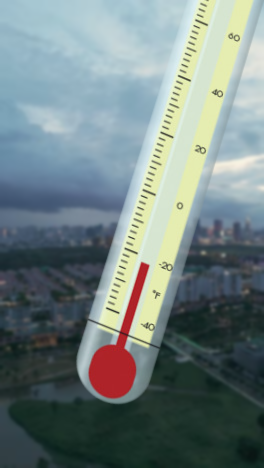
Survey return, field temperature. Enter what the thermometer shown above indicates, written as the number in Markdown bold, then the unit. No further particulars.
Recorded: **-22** °F
